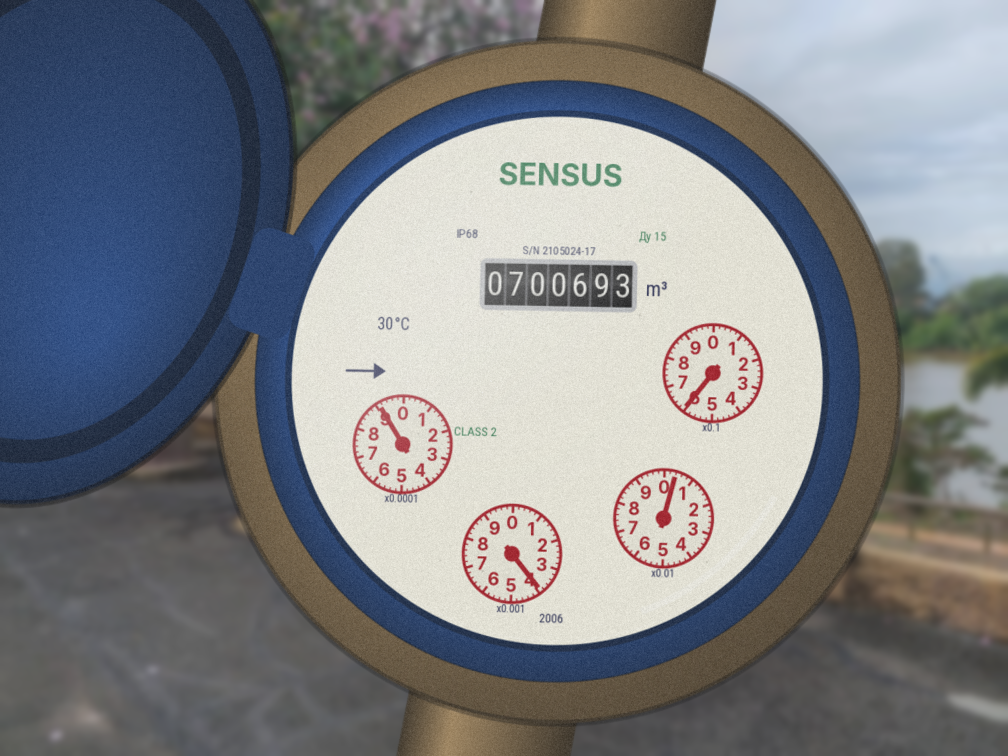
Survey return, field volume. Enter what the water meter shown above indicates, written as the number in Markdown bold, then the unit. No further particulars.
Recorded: **700693.6039** m³
